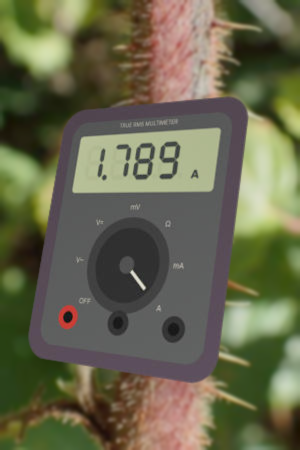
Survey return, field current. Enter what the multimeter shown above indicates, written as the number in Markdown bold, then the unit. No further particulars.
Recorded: **1.789** A
